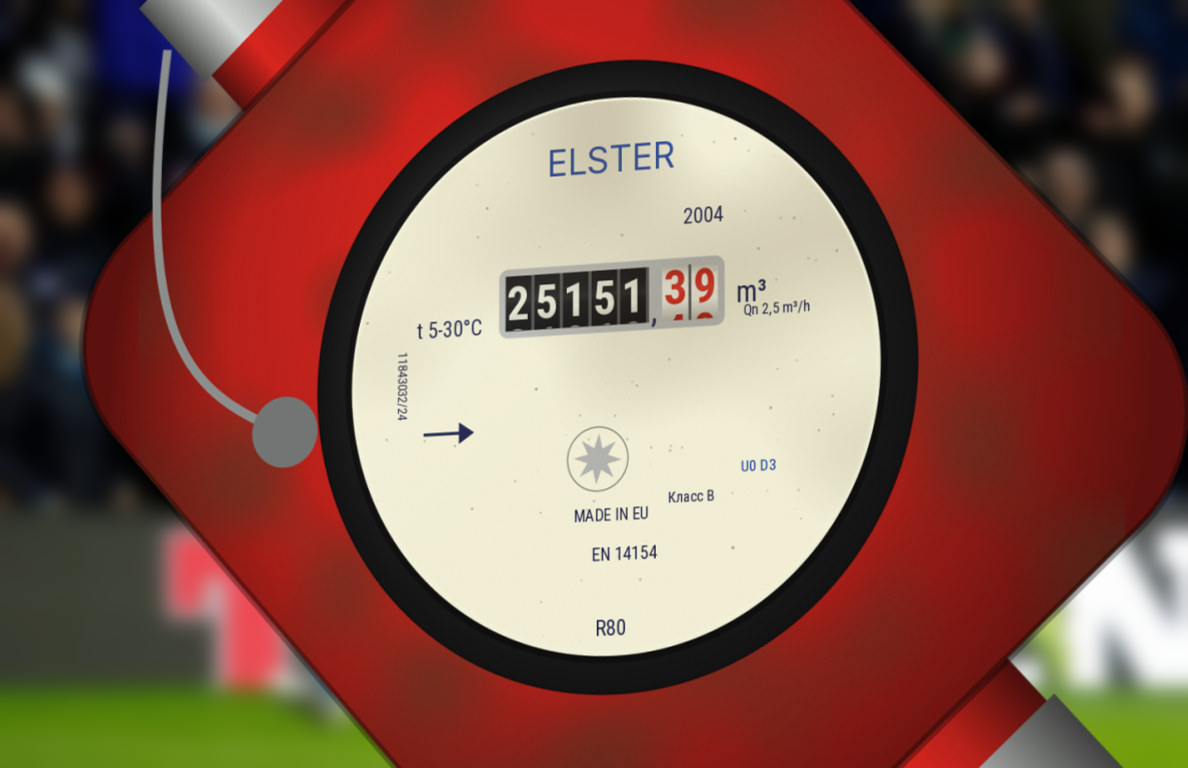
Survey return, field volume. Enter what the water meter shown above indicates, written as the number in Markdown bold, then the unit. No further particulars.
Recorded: **25151.39** m³
